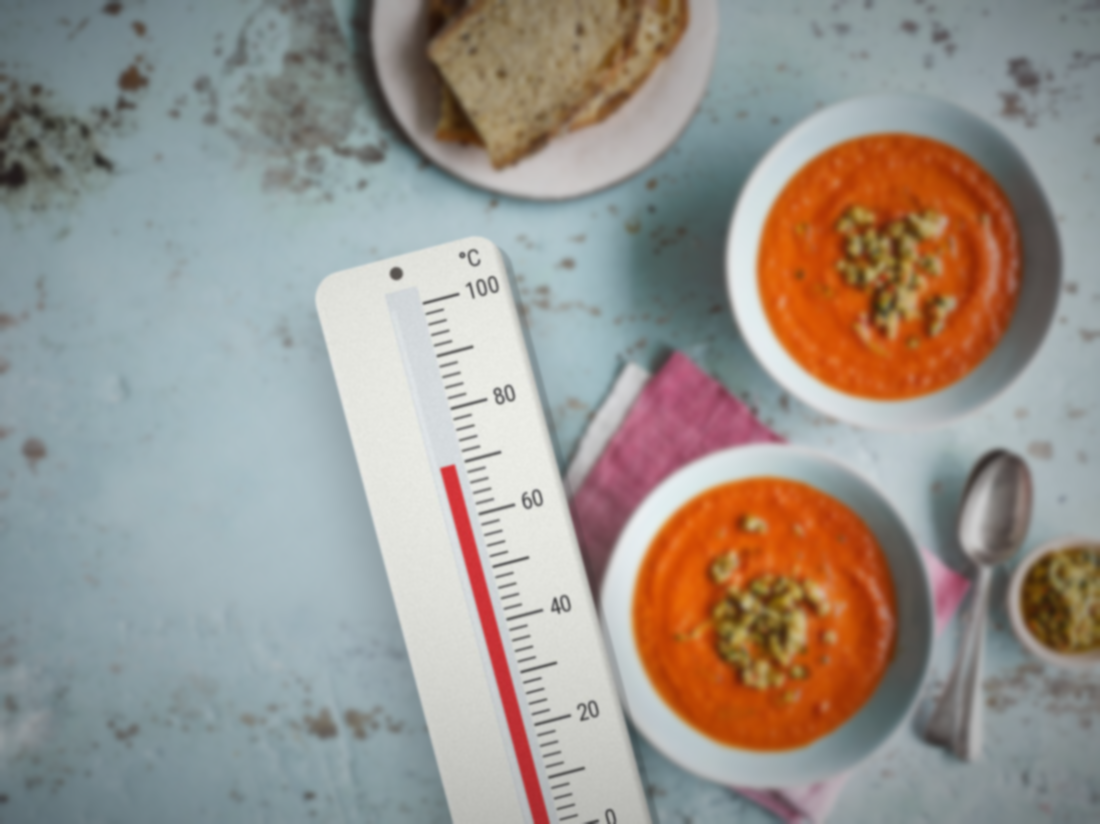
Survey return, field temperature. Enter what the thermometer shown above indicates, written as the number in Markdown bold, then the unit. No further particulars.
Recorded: **70** °C
